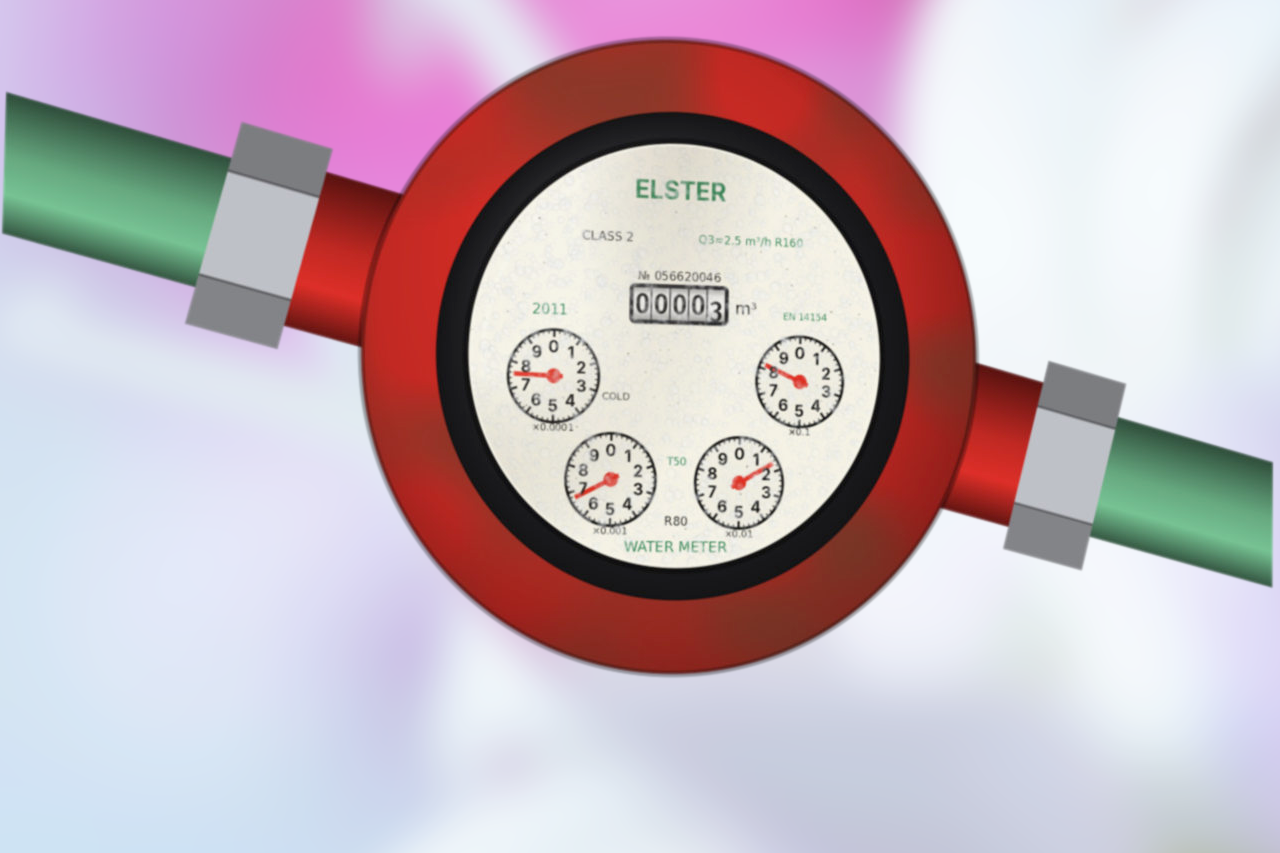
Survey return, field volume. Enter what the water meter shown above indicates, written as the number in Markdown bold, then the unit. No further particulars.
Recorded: **2.8167** m³
